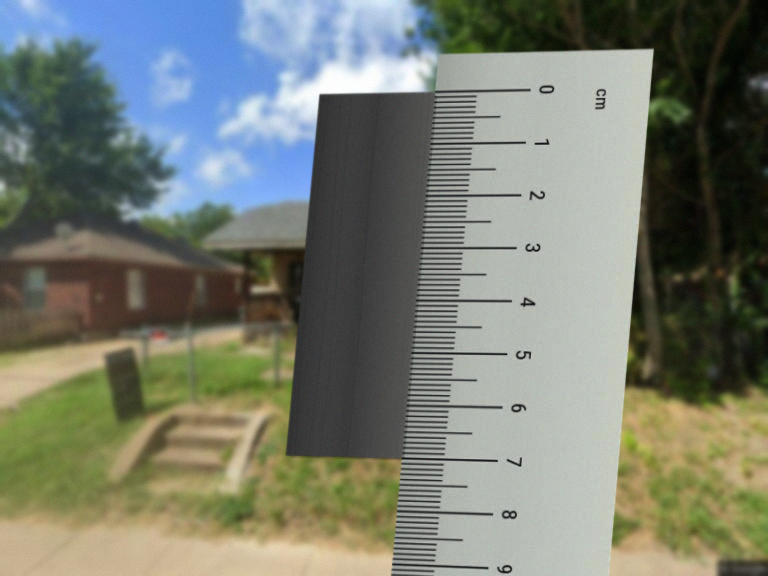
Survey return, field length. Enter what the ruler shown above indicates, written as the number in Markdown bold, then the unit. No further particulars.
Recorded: **7** cm
